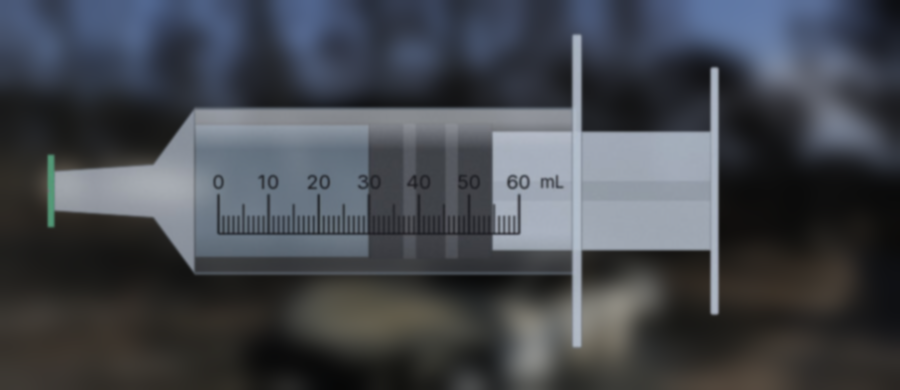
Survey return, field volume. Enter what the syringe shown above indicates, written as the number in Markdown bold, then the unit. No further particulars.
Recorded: **30** mL
